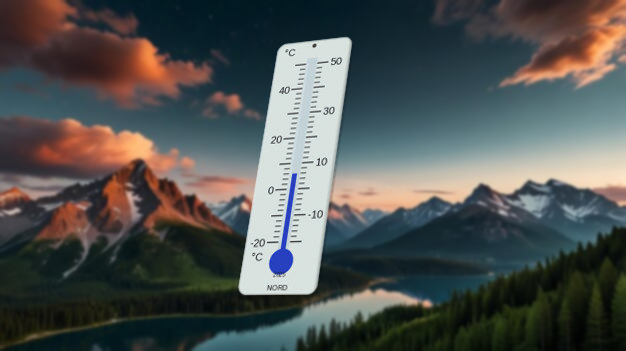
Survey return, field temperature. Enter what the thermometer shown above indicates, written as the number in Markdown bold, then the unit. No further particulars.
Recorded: **6** °C
